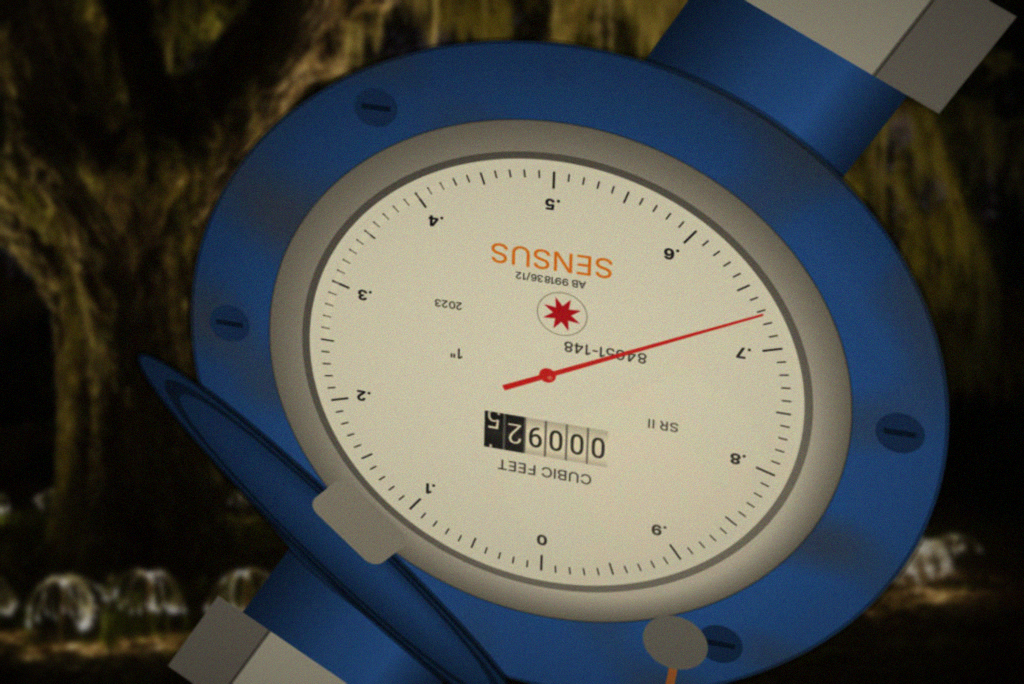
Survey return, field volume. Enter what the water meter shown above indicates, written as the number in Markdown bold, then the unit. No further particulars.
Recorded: **924.67** ft³
